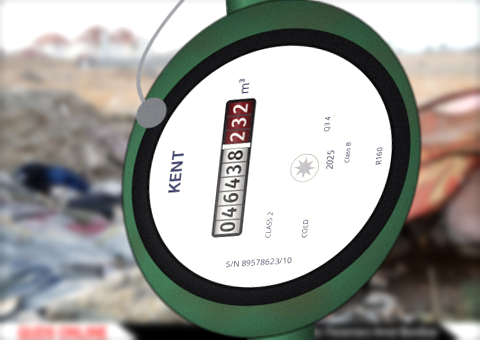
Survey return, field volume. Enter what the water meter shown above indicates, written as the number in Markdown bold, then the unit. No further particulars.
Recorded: **46438.232** m³
